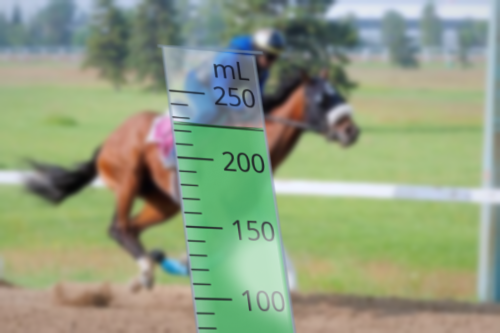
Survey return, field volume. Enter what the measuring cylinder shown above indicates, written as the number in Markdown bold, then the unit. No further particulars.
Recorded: **225** mL
